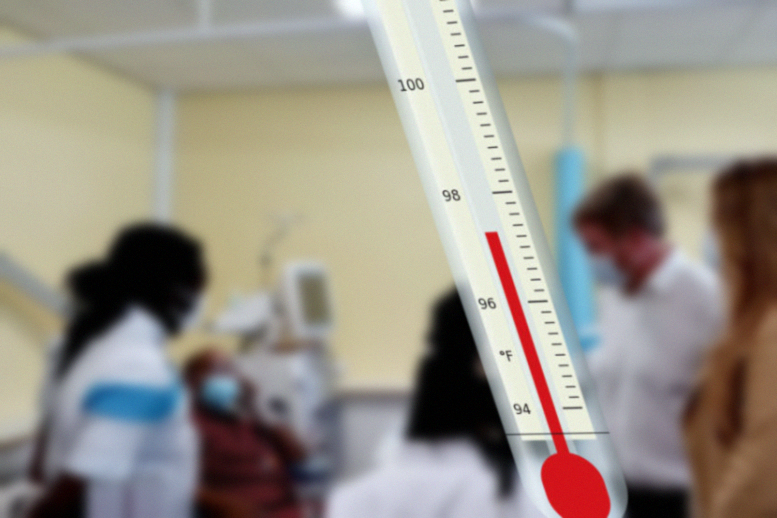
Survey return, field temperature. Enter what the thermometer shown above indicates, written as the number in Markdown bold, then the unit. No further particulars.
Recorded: **97.3** °F
